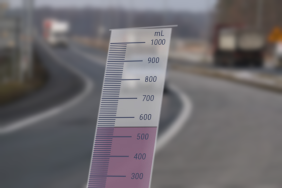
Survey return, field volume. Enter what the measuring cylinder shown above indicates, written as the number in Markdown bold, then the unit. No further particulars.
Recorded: **550** mL
